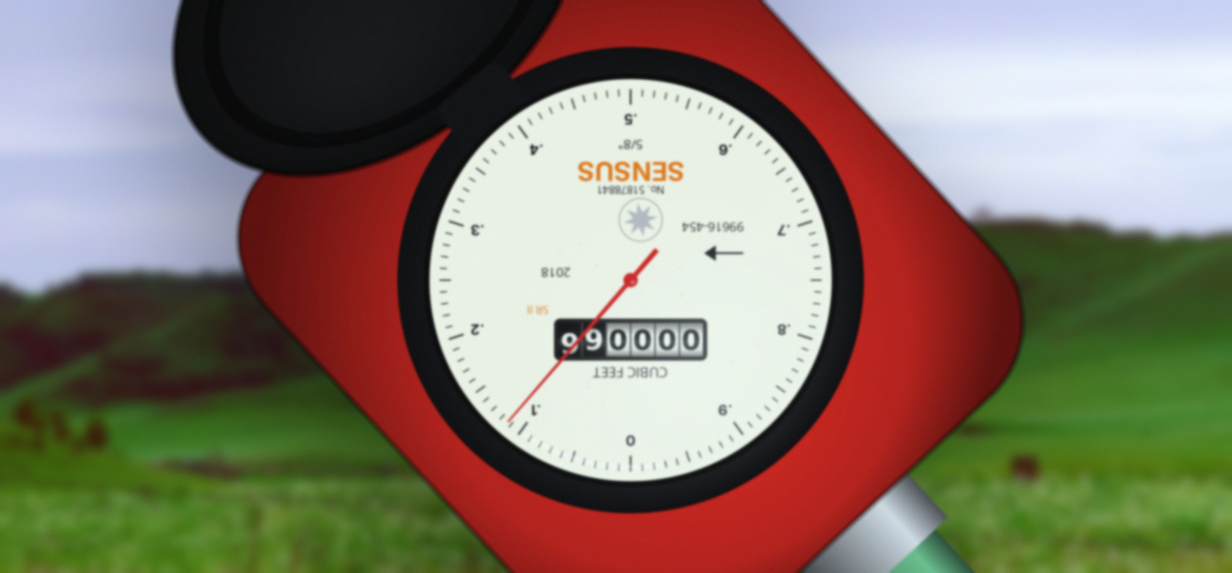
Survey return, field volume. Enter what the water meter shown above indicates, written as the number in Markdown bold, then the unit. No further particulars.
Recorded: **66.11** ft³
